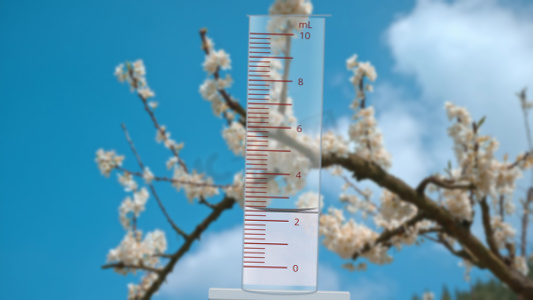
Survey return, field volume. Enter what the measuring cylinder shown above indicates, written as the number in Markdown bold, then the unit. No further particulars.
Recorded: **2.4** mL
